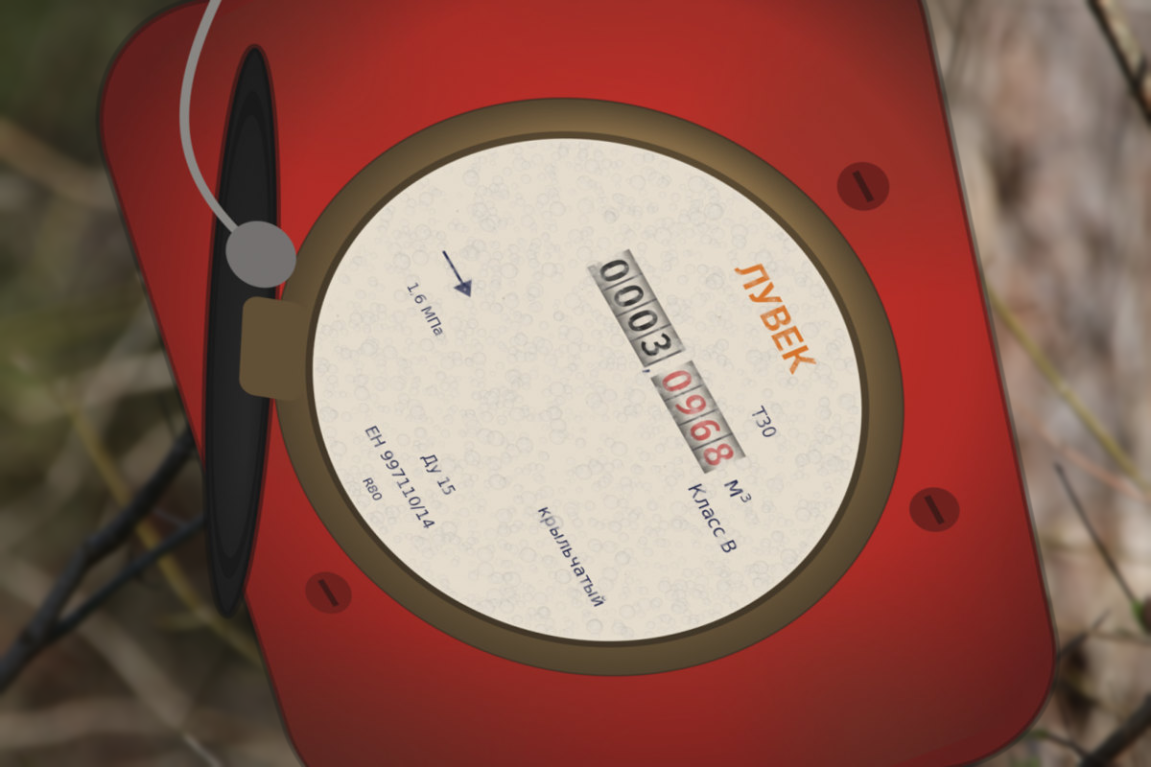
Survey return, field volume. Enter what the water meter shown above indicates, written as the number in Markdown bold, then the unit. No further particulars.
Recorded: **3.0968** m³
